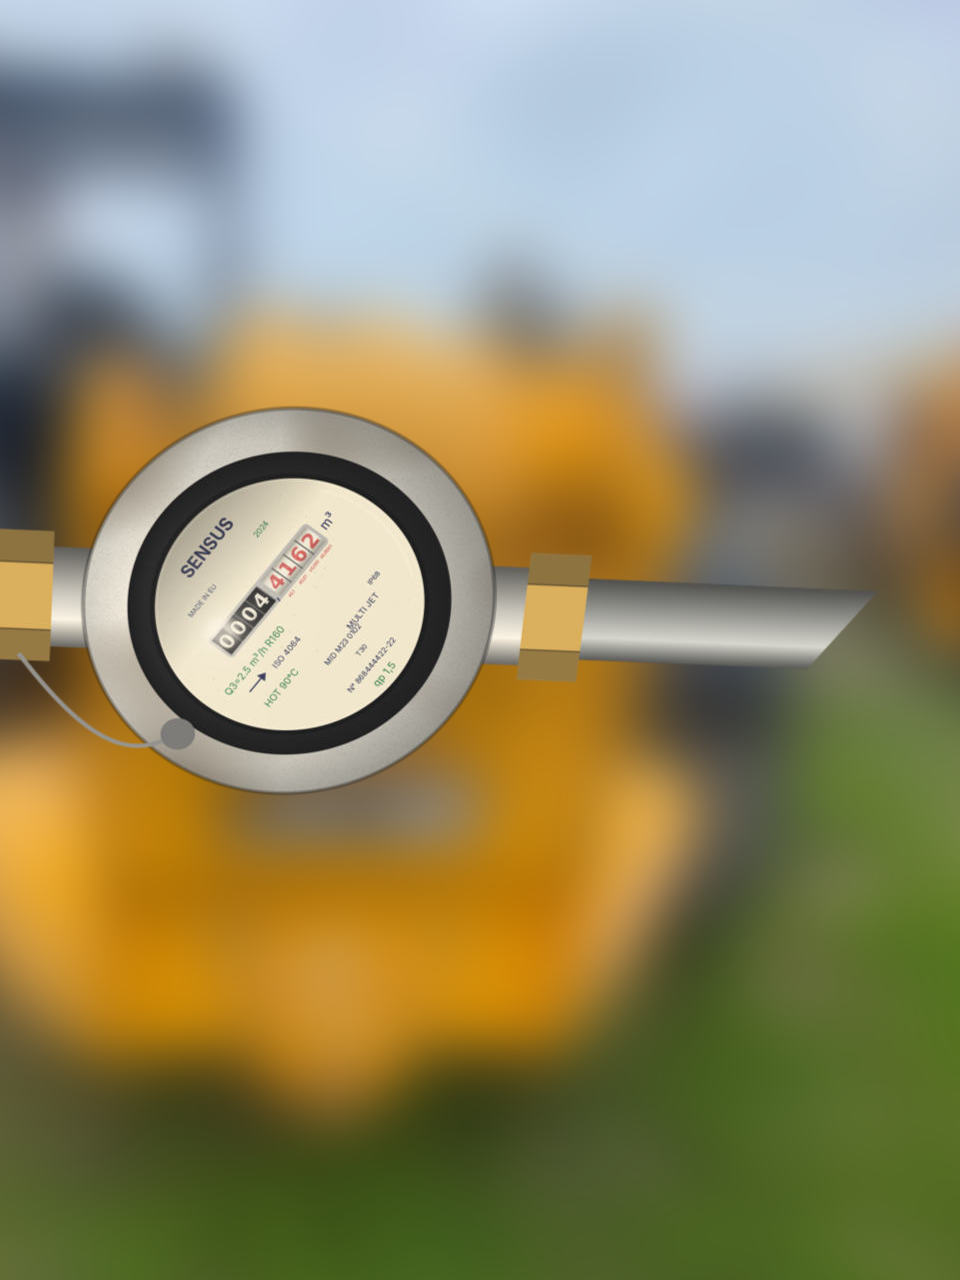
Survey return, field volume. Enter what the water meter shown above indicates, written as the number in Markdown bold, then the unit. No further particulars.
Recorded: **4.4162** m³
